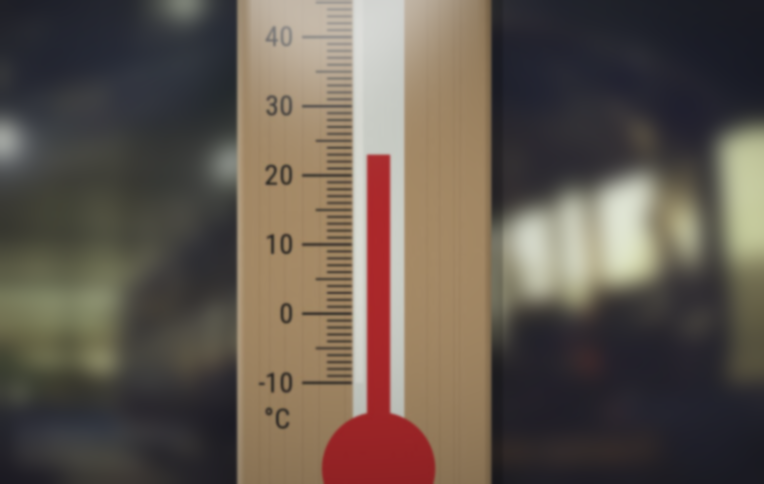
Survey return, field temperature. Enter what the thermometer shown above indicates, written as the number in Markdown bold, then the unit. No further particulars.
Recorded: **23** °C
